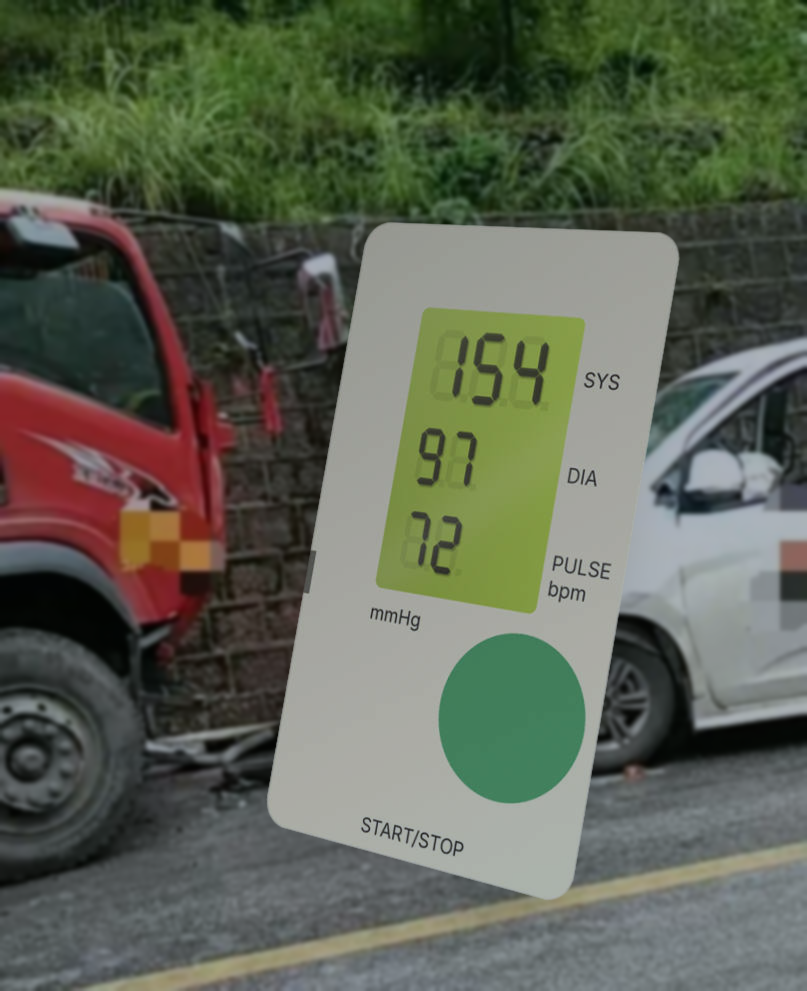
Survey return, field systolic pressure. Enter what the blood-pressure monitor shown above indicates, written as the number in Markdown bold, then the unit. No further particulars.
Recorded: **154** mmHg
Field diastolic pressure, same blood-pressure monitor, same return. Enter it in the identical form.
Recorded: **97** mmHg
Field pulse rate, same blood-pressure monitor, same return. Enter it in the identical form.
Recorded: **72** bpm
